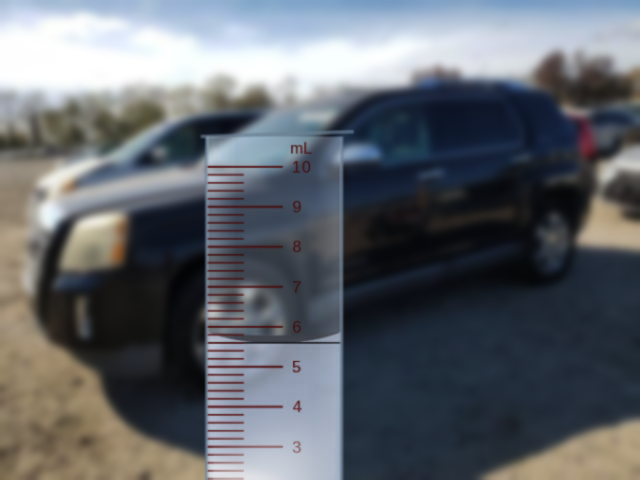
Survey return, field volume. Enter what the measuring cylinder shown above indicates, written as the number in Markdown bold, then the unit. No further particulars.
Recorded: **5.6** mL
